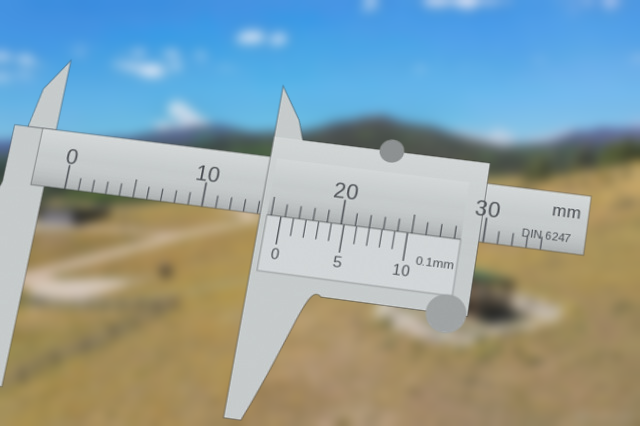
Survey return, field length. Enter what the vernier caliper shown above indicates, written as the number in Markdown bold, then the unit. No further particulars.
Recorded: **15.7** mm
